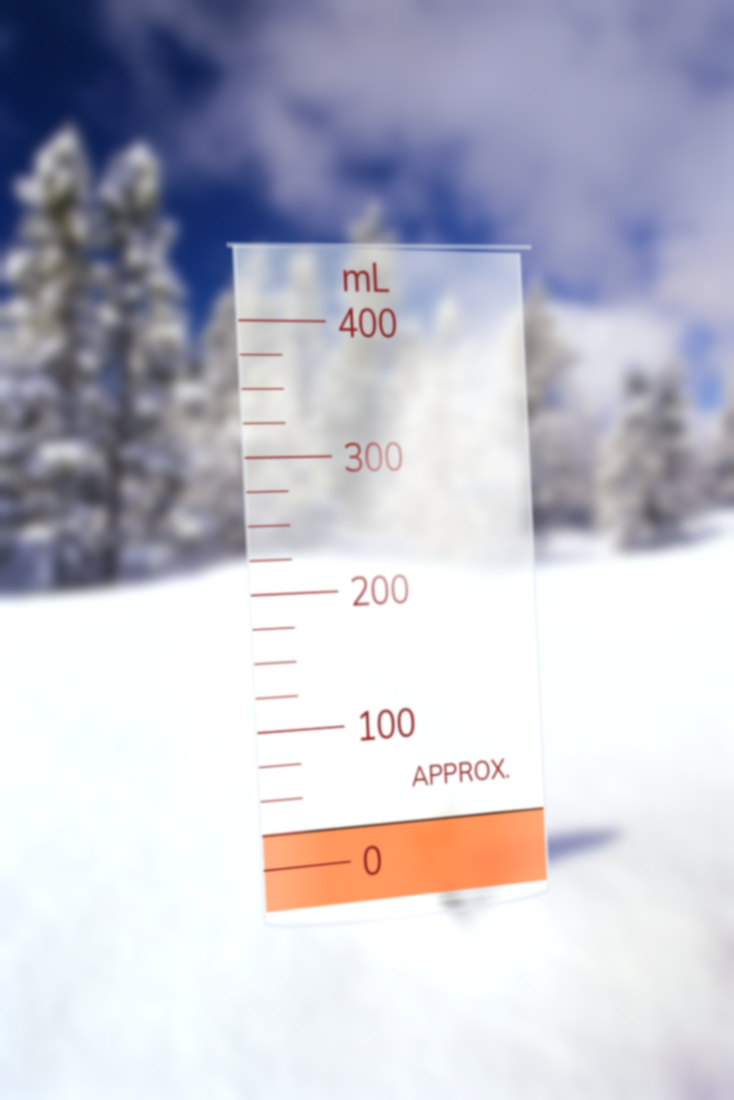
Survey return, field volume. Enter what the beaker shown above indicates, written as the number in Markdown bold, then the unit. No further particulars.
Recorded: **25** mL
